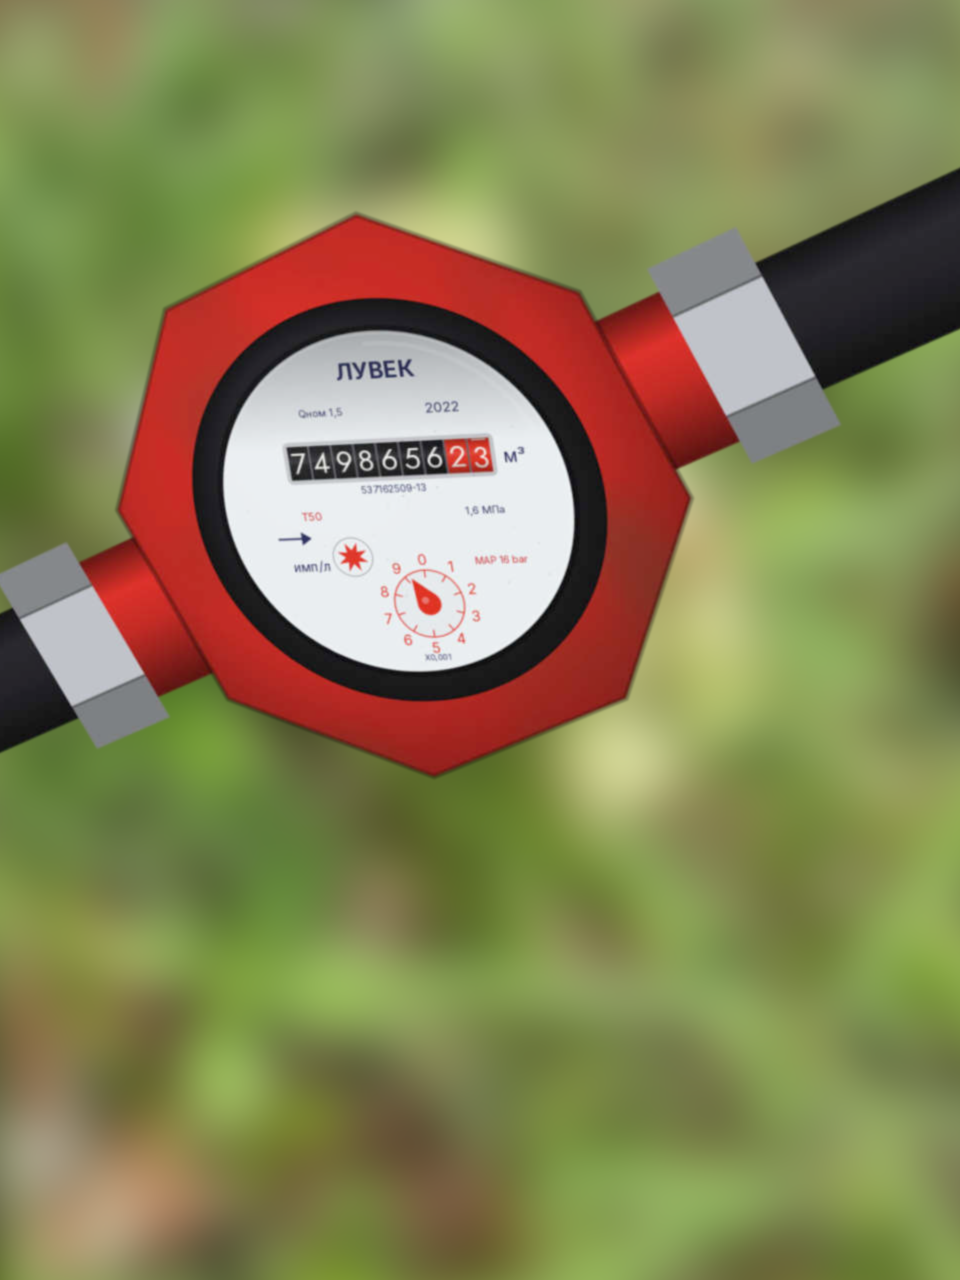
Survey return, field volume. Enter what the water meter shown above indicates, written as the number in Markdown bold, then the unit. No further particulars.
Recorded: **7498656.229** m³
